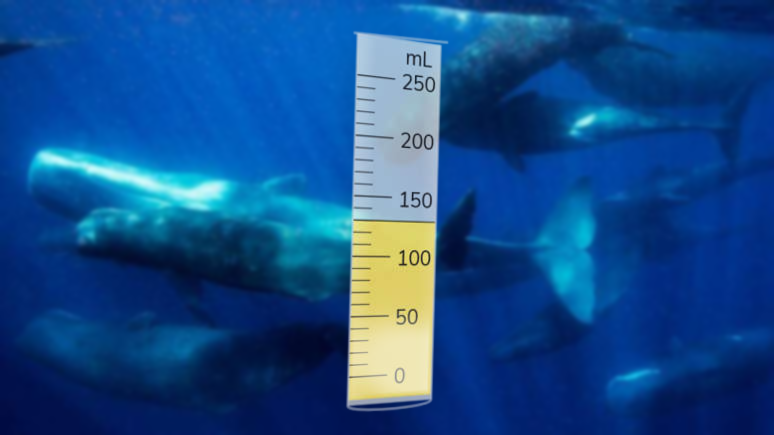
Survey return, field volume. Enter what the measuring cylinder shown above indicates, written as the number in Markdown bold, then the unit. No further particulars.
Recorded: **130** mL
